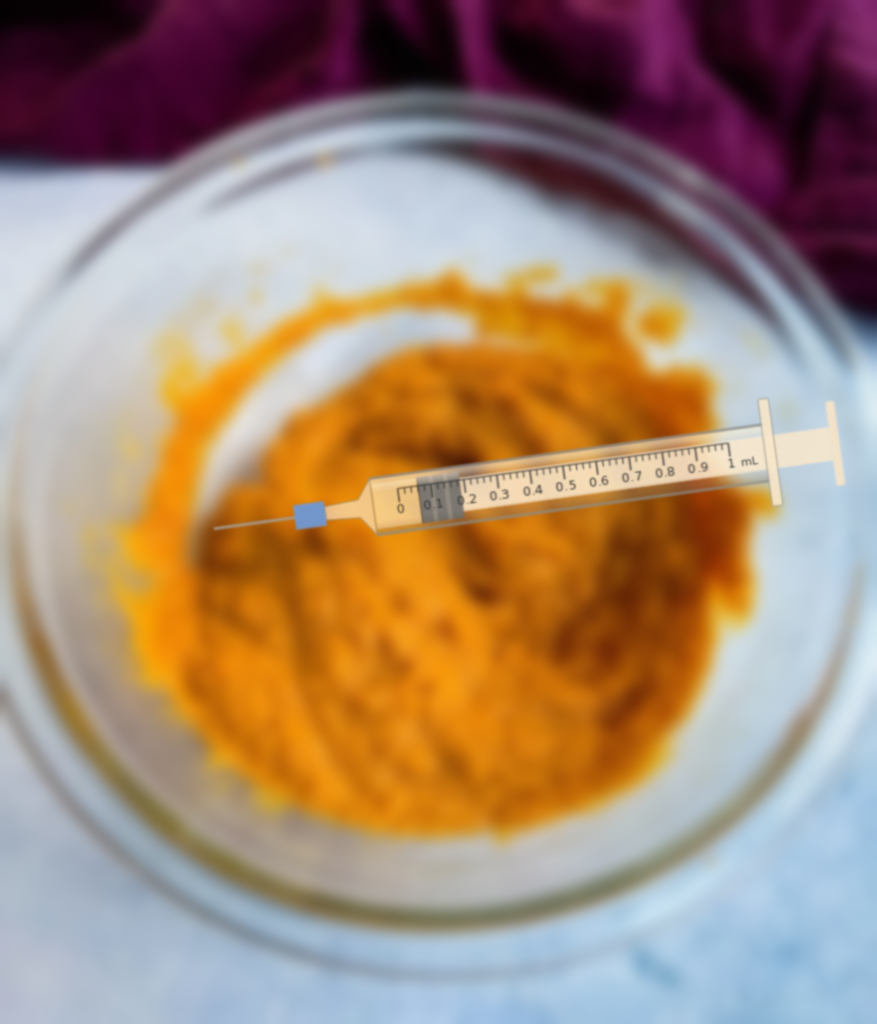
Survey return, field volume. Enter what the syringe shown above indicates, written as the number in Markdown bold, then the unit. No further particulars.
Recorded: **0.06** mL
